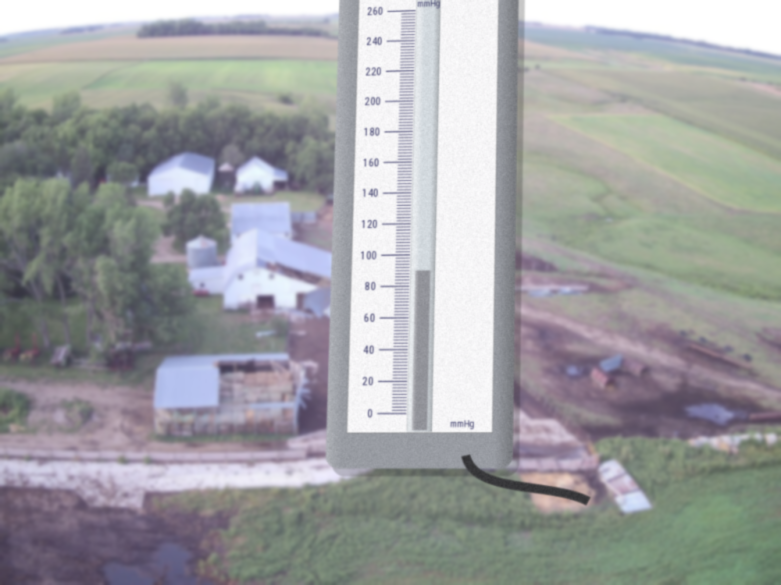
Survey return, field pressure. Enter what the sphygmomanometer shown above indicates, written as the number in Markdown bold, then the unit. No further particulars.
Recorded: **90** mmHg
